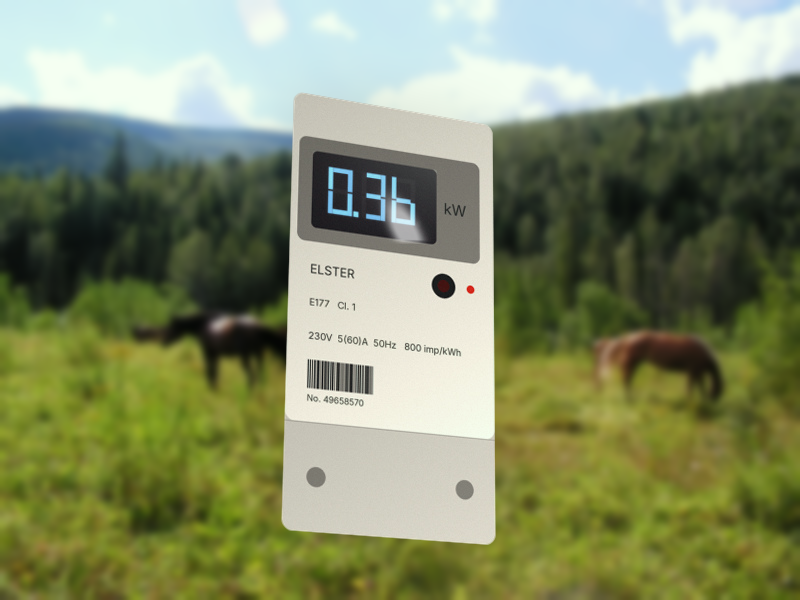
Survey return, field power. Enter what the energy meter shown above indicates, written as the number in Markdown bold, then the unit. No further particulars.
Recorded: **0.36** kW
